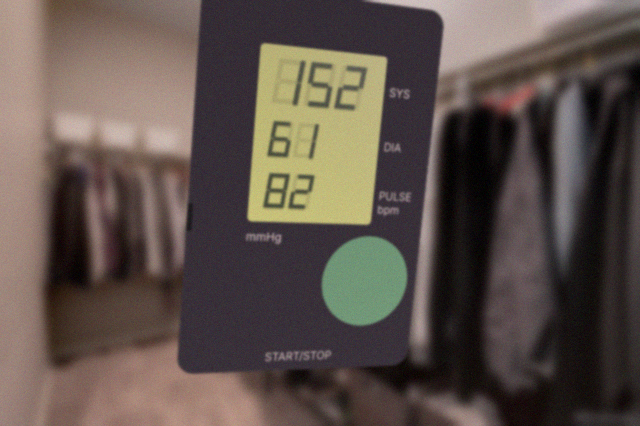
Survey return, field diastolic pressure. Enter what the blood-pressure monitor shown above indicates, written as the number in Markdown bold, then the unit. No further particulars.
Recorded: **61** mmHg
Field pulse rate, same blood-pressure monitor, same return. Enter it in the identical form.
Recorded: **82** bpm
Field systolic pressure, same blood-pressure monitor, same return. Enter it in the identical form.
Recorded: **152** mmHg
